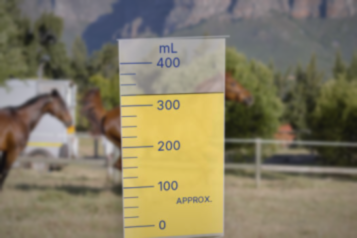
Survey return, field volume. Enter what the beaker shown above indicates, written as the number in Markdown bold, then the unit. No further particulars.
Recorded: **325** mL
